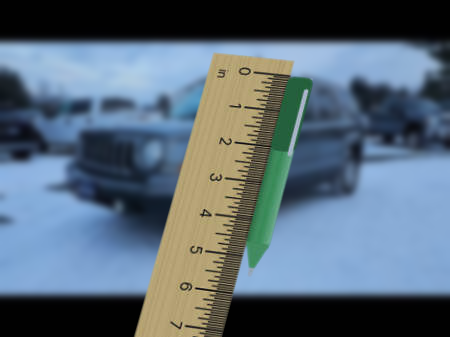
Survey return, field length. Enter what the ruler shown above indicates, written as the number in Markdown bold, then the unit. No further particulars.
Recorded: **5.5** in
